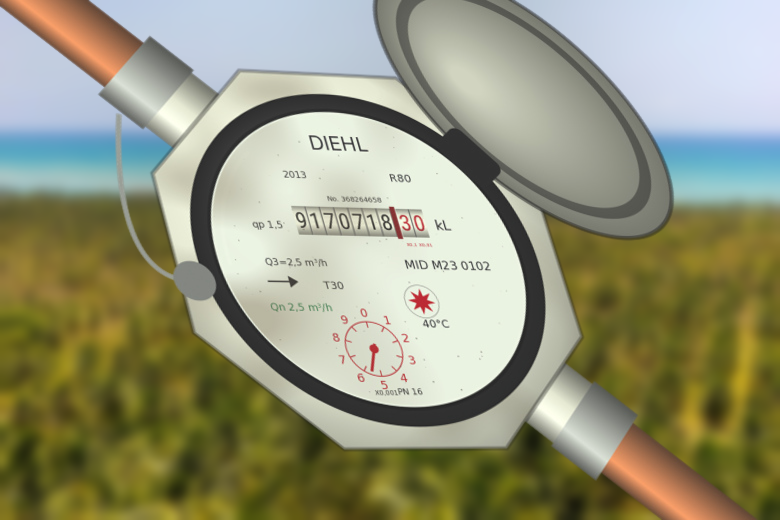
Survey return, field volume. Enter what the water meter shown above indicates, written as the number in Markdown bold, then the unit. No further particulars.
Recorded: **9170718.305** kL
